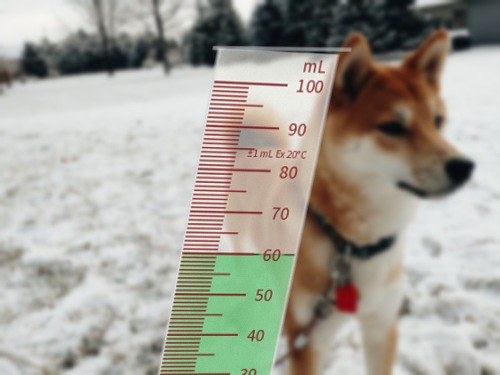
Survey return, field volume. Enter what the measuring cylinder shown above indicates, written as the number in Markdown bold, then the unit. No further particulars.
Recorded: **60** mL
